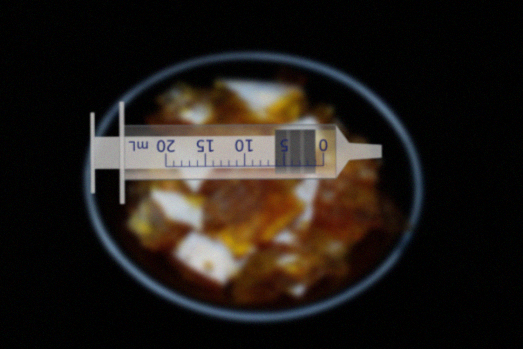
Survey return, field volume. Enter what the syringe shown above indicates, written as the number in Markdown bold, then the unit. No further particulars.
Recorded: **1** mL
